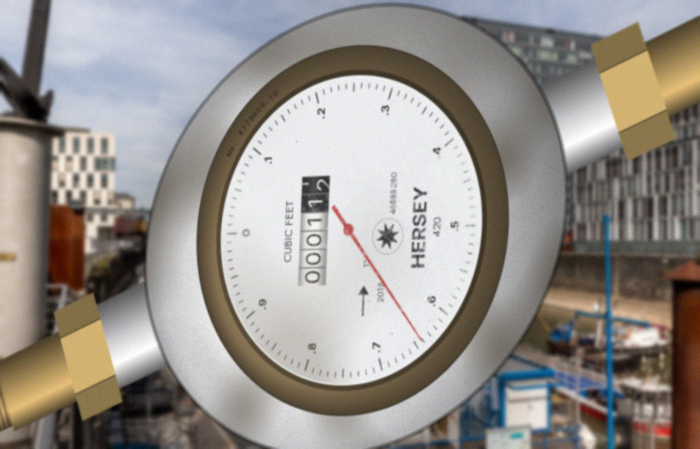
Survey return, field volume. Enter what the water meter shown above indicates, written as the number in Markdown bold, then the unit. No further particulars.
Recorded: **111.64** ft³
